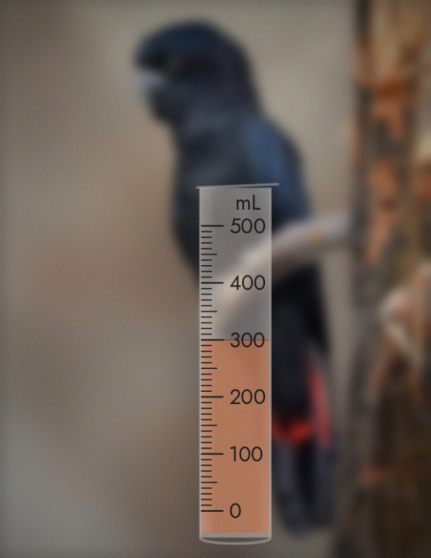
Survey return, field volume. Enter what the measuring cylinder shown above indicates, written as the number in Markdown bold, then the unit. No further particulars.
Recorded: **300** mL
